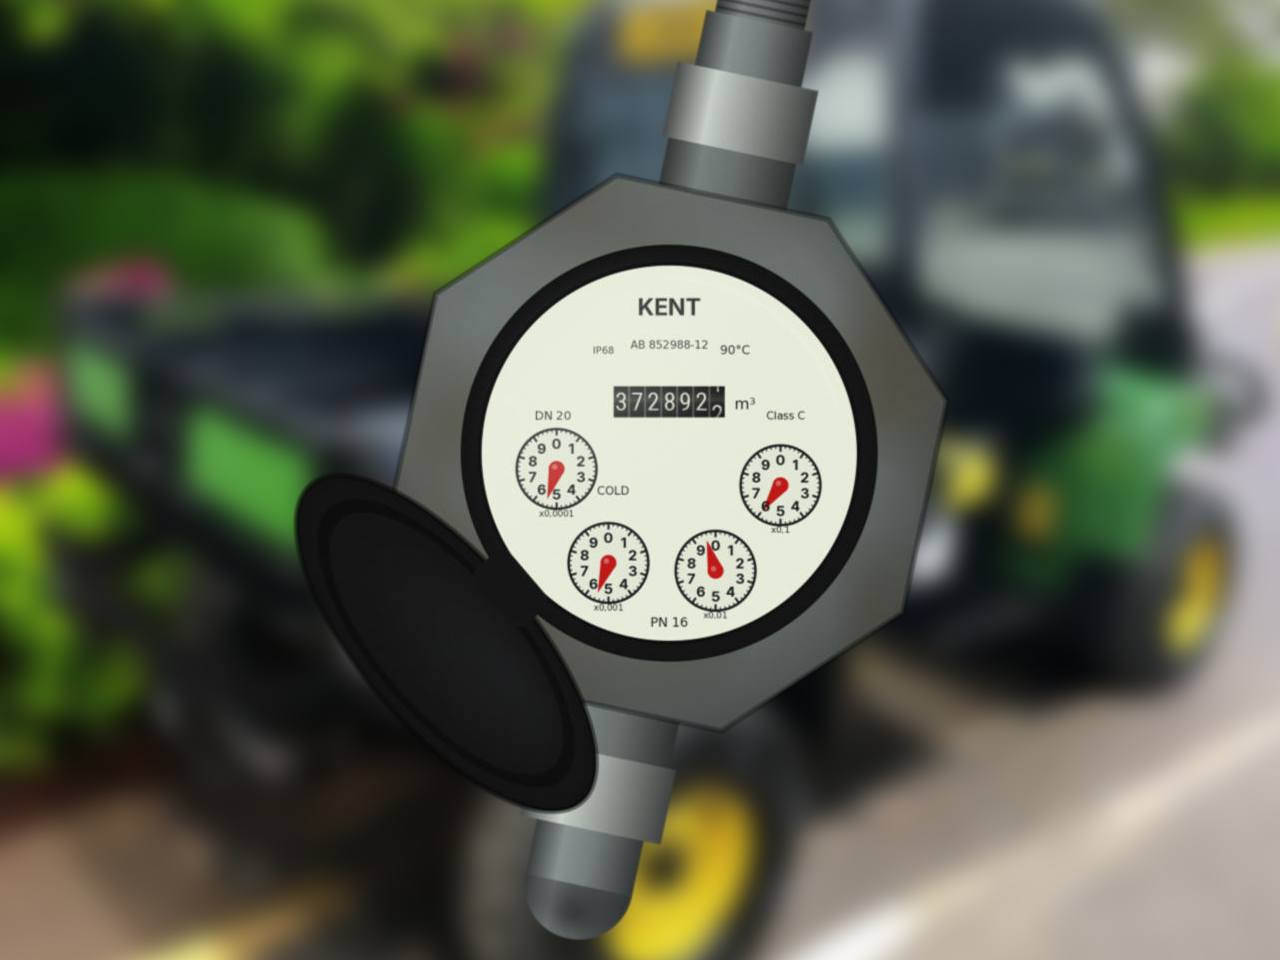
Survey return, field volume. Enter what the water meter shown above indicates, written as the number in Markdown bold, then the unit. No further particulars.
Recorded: **3728921.5955** m³
